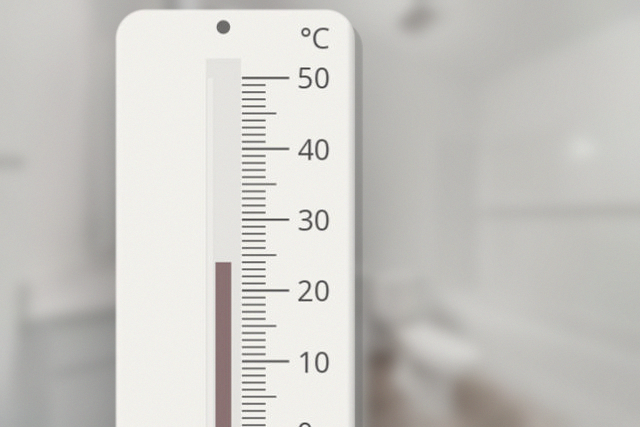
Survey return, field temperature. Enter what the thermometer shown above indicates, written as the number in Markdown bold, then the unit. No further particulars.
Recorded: **24** °C
